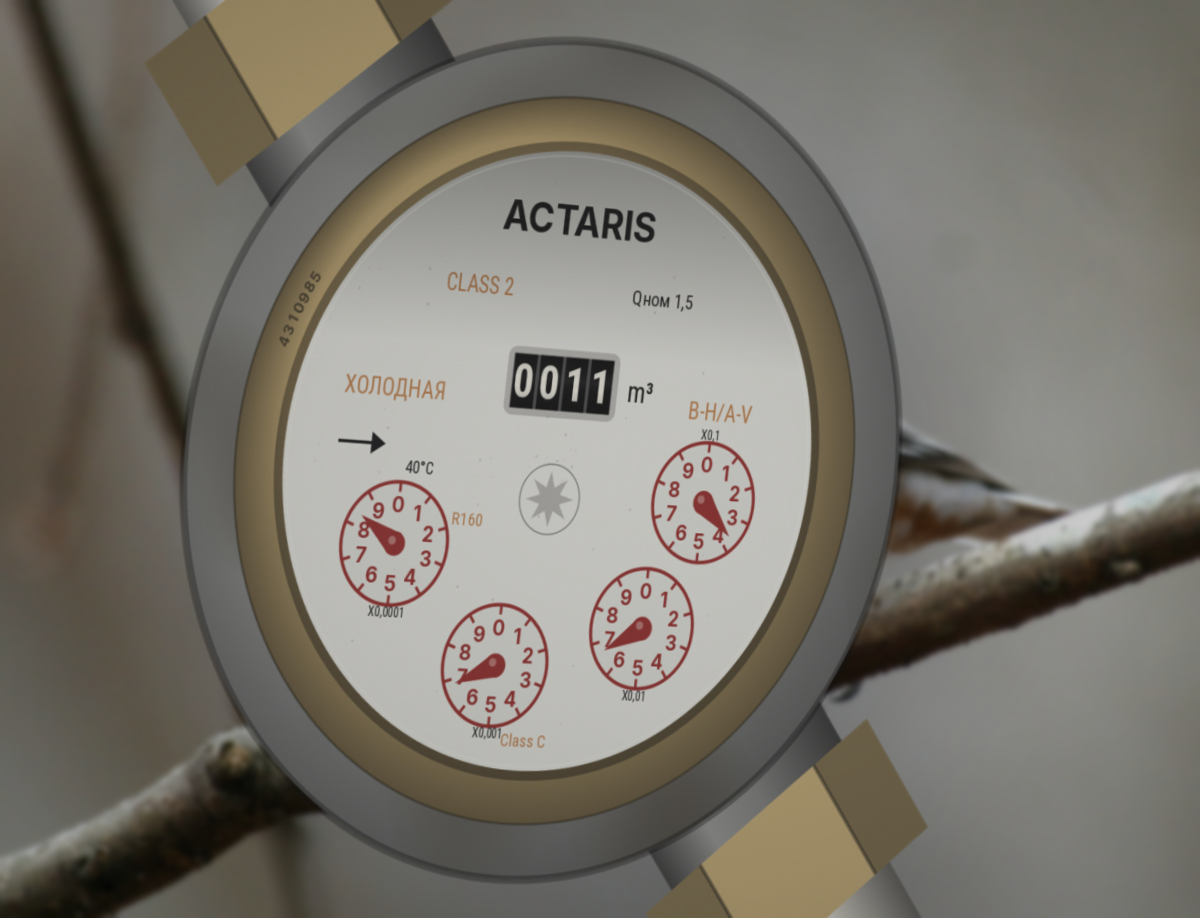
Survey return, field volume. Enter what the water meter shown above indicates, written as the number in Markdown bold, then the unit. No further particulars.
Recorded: **11.3668** m³
